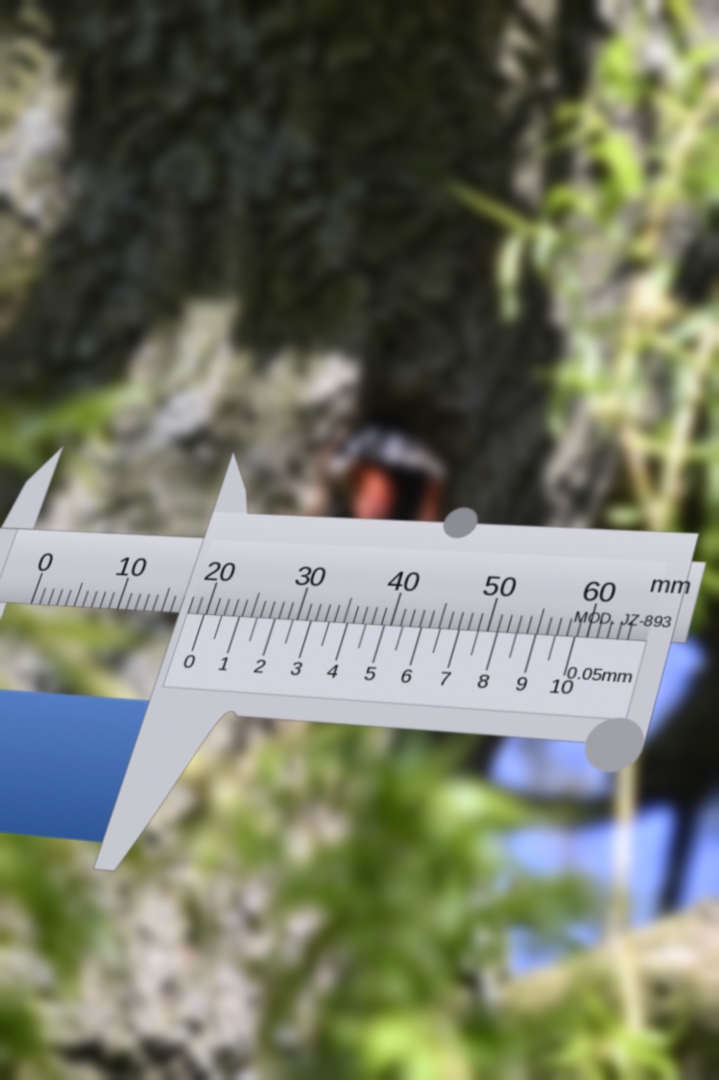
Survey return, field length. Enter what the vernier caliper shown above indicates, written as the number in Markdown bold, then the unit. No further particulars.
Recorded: **19.8** mm
